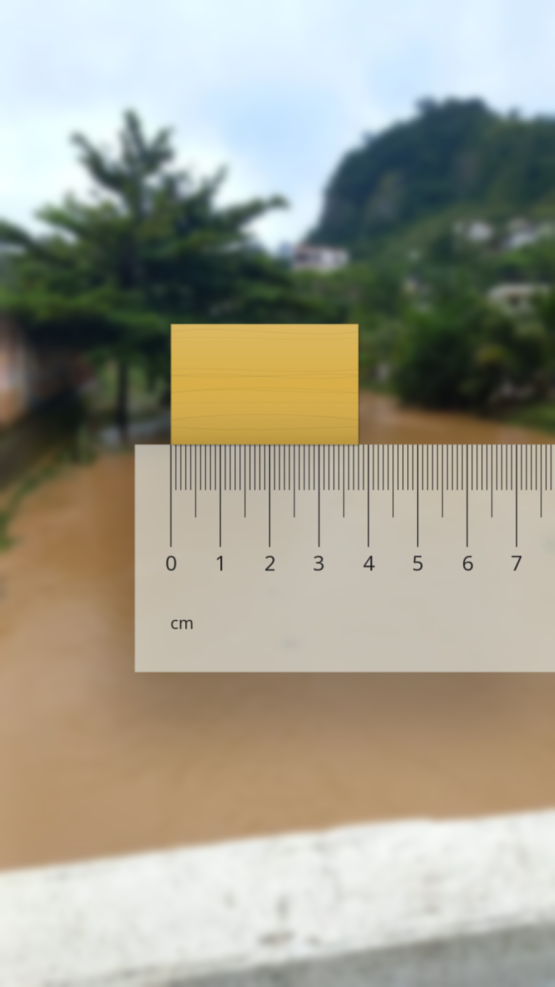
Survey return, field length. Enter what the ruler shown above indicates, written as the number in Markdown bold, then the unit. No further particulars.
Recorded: **3.8** cm
